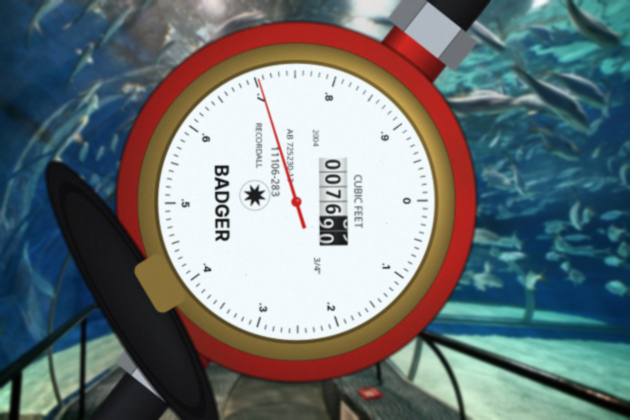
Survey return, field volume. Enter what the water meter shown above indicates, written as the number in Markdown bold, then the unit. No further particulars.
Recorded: **7689.70** ft³
